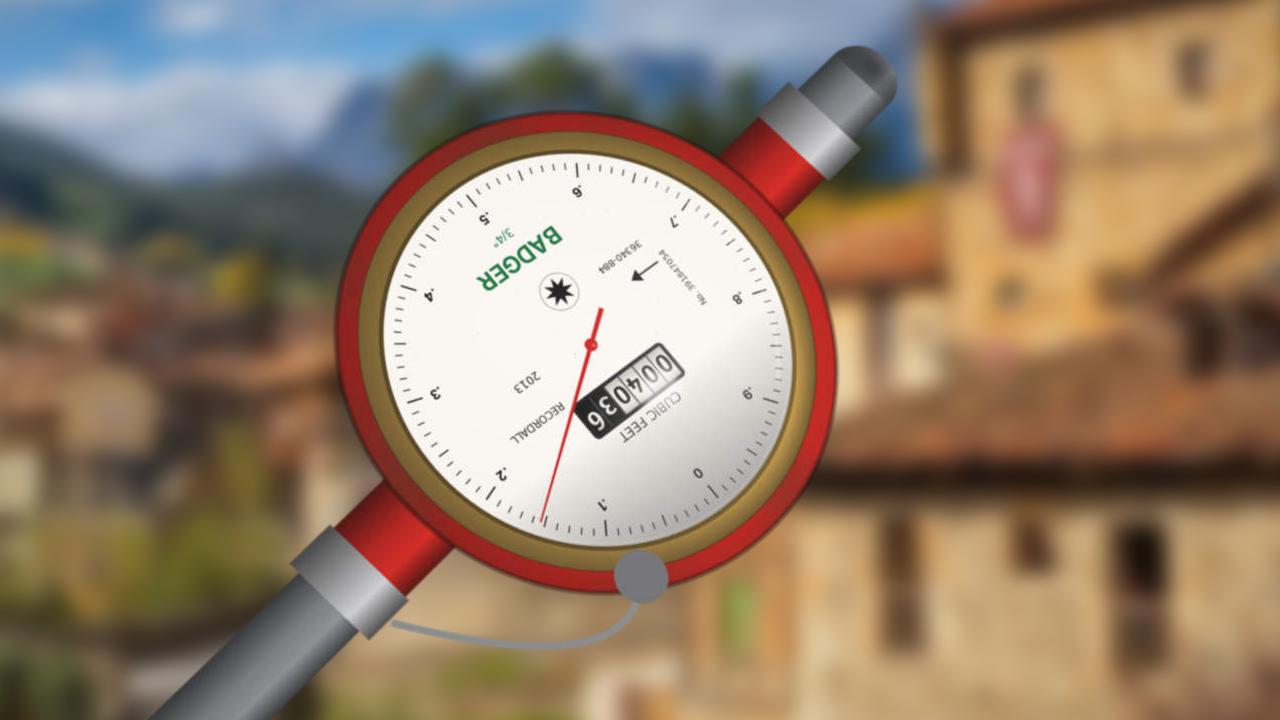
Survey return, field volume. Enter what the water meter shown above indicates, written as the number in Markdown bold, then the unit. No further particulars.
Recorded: **4036.15** ft³
